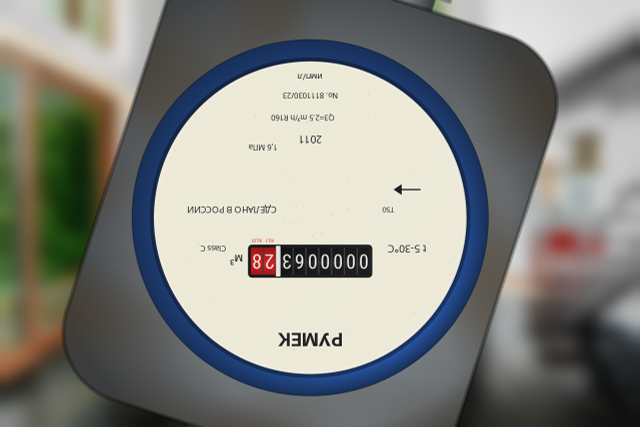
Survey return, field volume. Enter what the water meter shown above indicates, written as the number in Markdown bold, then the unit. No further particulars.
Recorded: **63.28** m³
